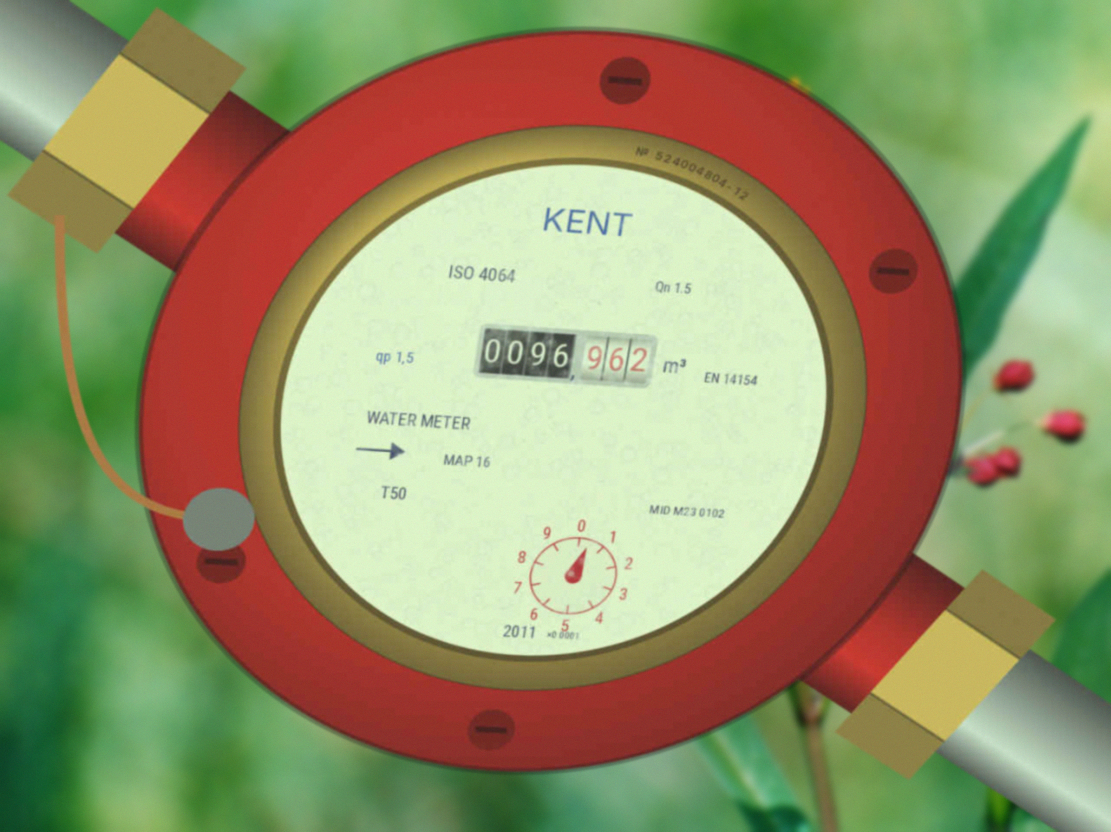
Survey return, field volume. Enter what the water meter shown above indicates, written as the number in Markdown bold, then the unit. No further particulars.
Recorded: **96.9620** m³
